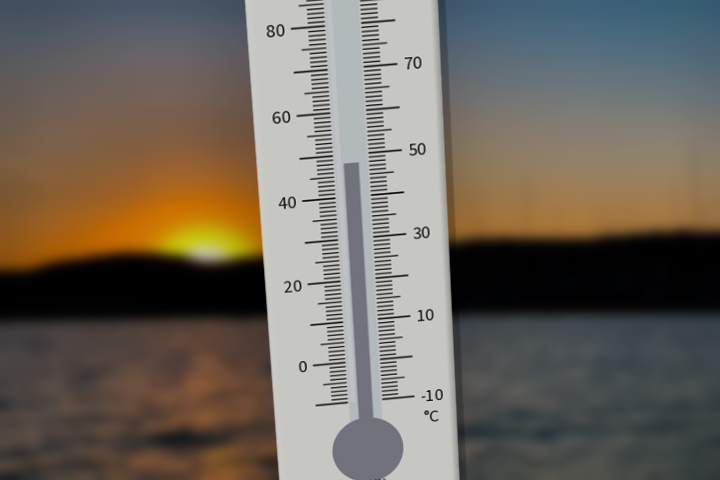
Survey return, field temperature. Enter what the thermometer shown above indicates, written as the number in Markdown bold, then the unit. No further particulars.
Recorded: **48** °C
